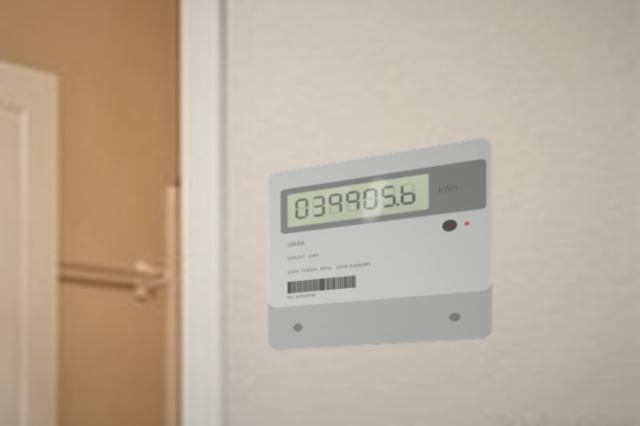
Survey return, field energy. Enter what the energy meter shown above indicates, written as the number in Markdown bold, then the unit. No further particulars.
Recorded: **39905.6** kWh
